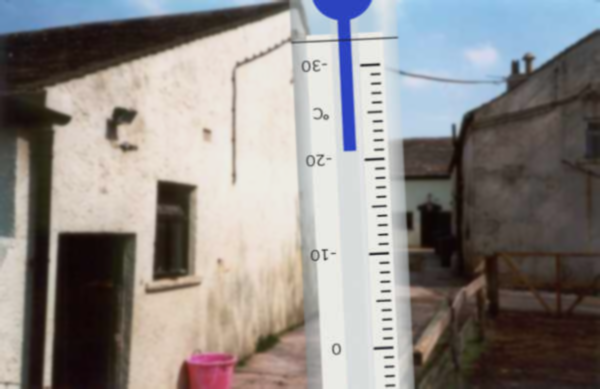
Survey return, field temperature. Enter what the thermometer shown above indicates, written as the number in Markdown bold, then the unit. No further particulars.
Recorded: **-21** °C
